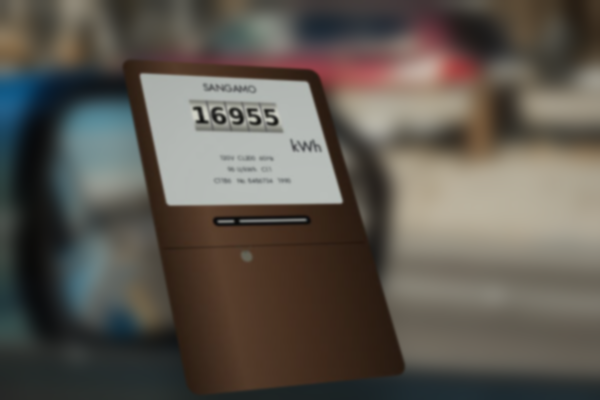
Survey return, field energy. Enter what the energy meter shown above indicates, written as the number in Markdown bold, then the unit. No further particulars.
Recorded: **16955** kWh
